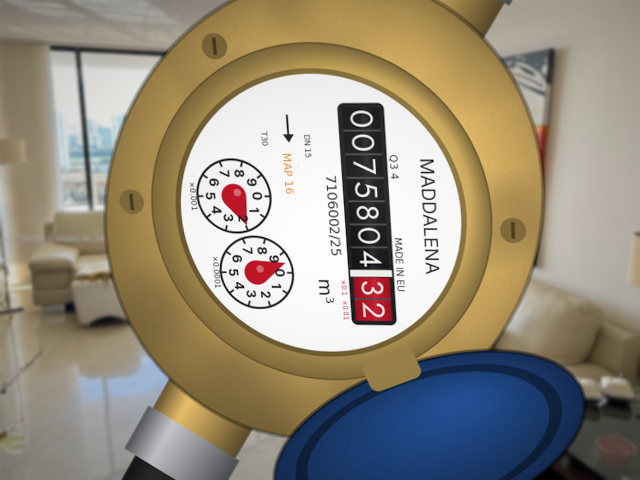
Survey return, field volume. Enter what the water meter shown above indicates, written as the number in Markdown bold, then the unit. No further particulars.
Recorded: **75804.3219** m³
